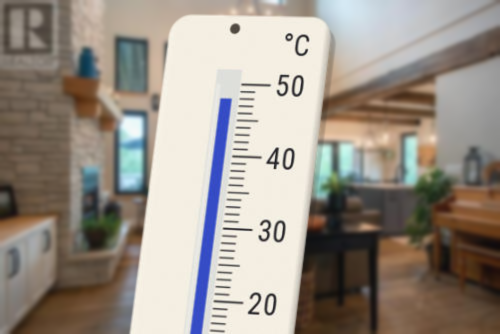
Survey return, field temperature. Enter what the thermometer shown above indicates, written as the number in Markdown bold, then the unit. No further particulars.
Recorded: **48** °C
